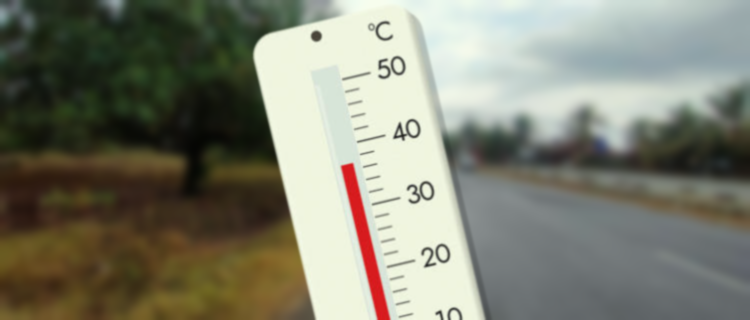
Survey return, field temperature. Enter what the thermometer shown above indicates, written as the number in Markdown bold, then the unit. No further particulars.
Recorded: **37** °C
